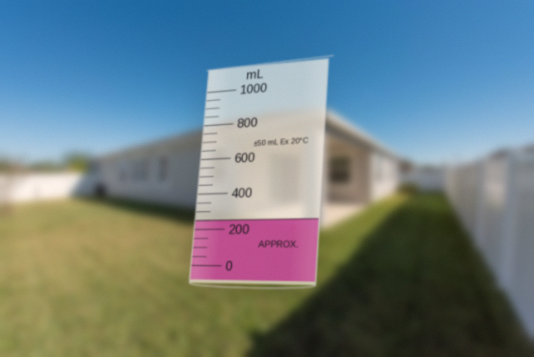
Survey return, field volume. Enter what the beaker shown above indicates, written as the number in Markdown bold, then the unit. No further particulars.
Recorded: **250** mL
